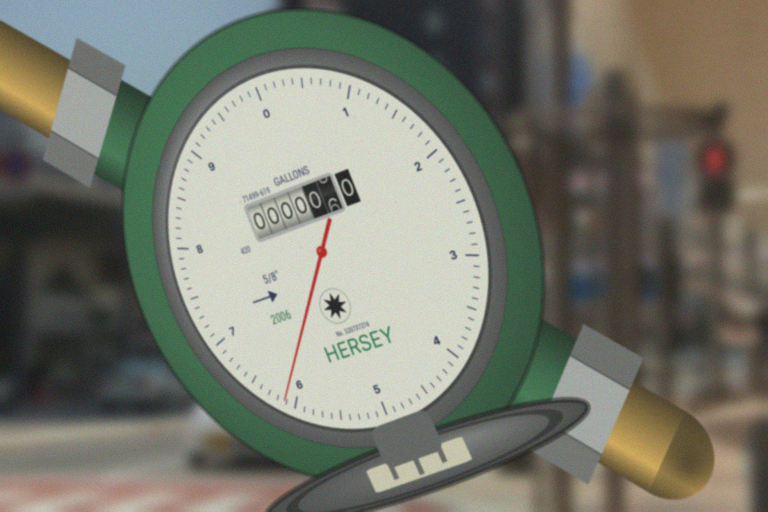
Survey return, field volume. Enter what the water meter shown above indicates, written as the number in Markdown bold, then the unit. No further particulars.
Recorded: **56.1** gal
